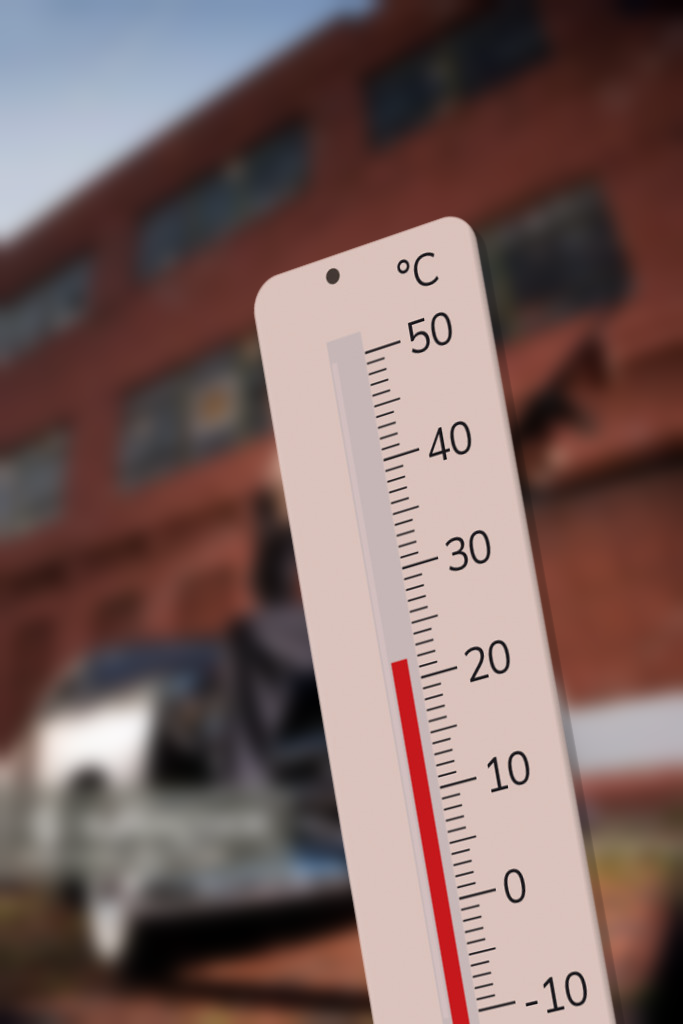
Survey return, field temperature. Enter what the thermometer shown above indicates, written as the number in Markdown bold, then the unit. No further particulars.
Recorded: **22** °C
